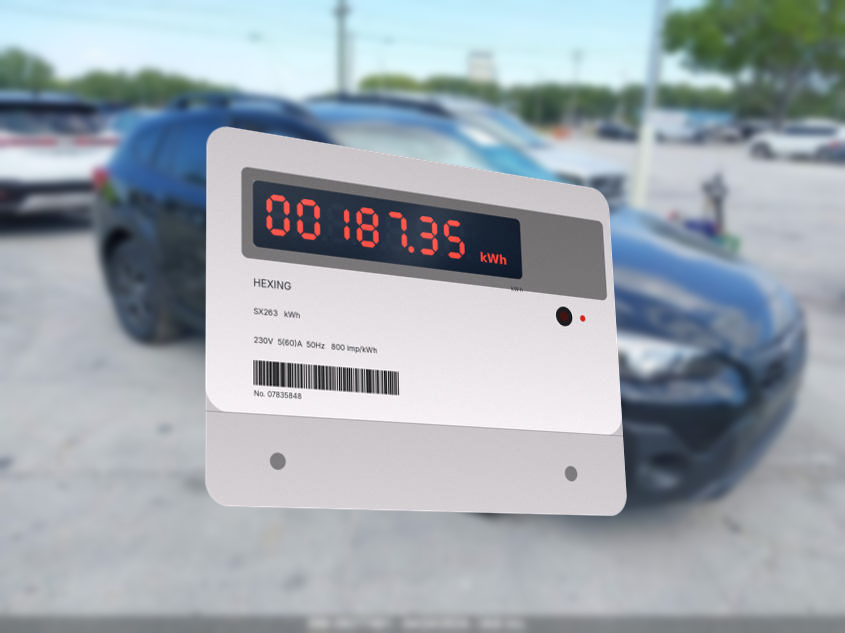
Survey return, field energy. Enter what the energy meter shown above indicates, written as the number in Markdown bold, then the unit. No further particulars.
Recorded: **187.35** kWh
